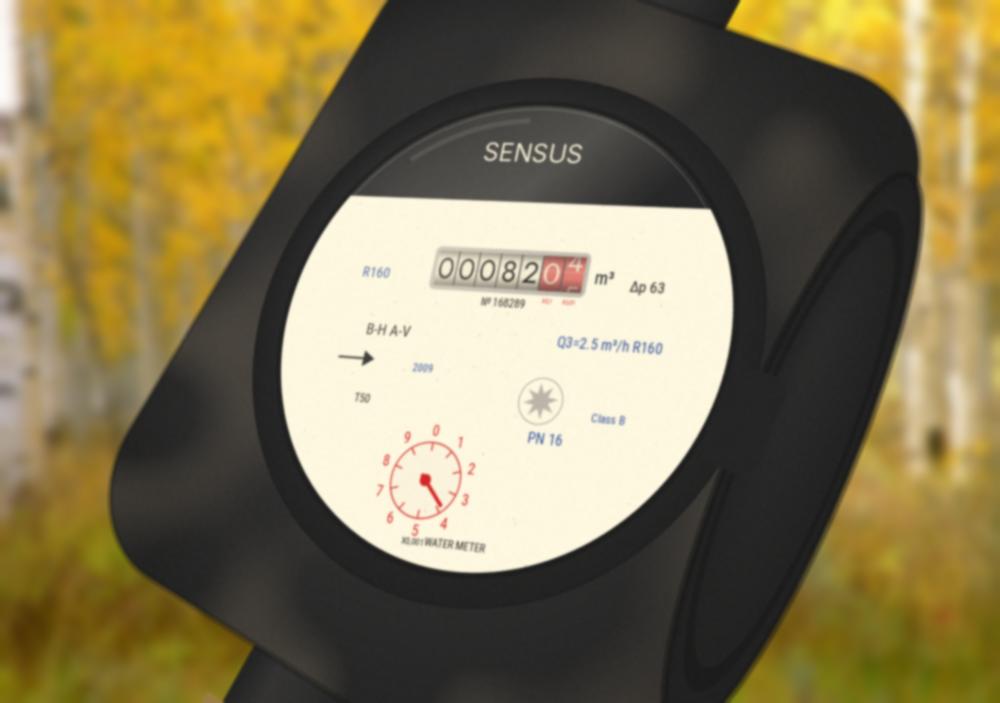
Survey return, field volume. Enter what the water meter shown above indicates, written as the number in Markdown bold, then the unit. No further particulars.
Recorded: **82.043** m³
